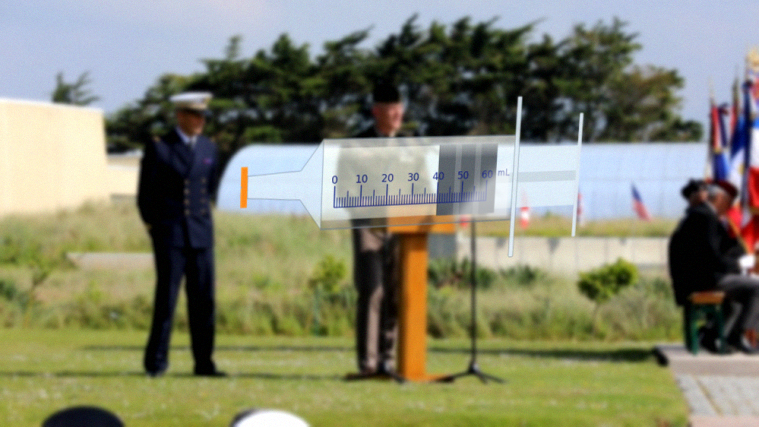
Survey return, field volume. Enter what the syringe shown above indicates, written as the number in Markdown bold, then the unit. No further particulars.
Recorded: **40** mL
